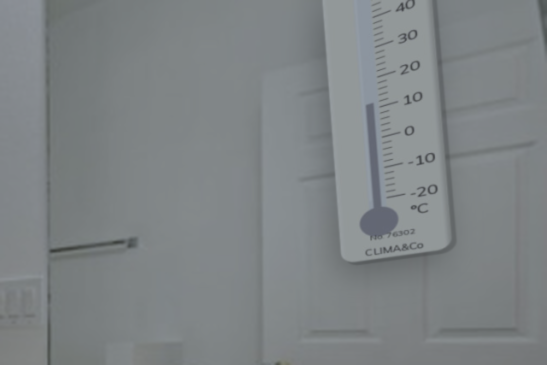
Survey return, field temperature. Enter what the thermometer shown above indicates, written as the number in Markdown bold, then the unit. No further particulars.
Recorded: **12** °C
